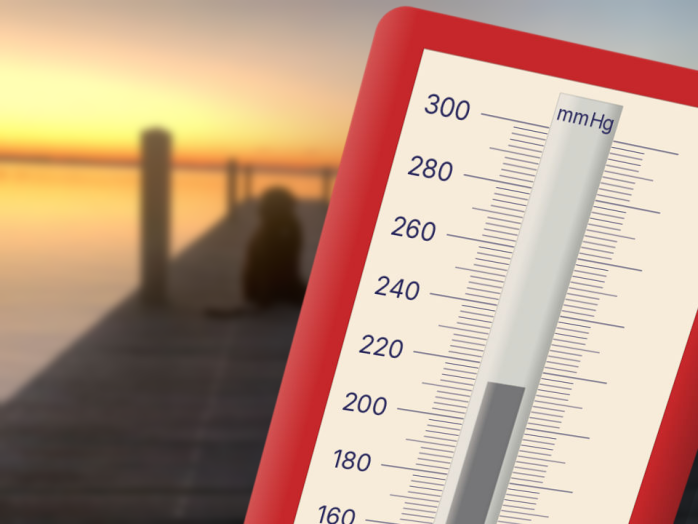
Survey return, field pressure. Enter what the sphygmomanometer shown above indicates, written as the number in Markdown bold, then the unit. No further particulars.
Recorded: **214** mmHg
